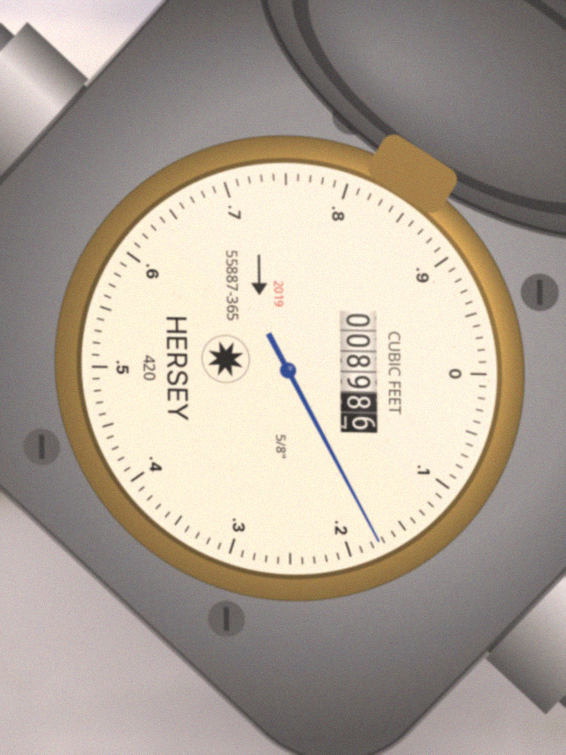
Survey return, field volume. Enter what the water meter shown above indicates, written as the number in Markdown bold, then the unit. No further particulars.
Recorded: **8986.17** ft³
